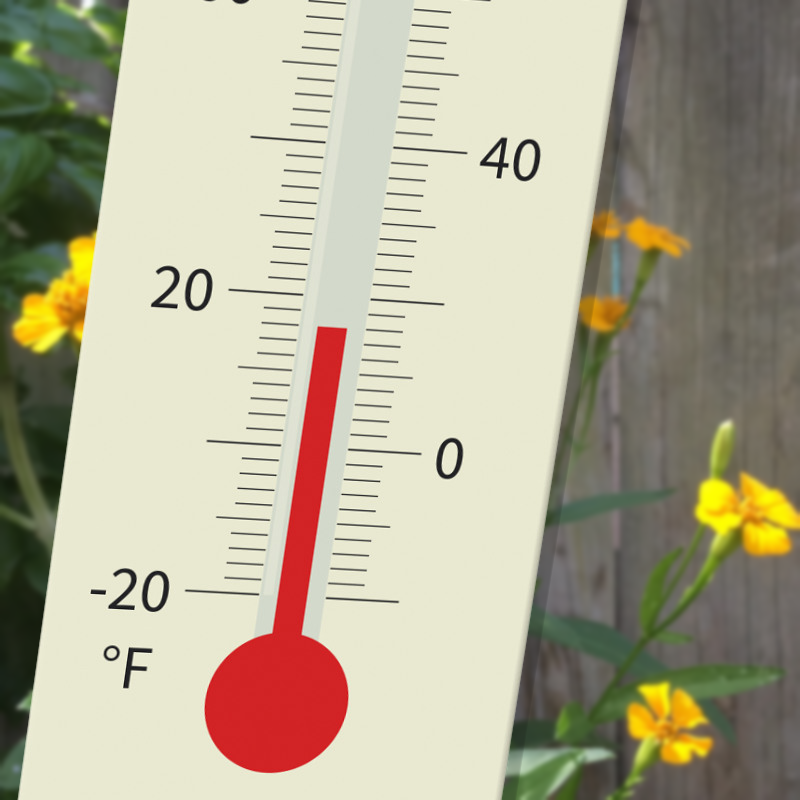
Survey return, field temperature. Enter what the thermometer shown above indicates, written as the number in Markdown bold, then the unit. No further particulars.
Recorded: **16** °F
